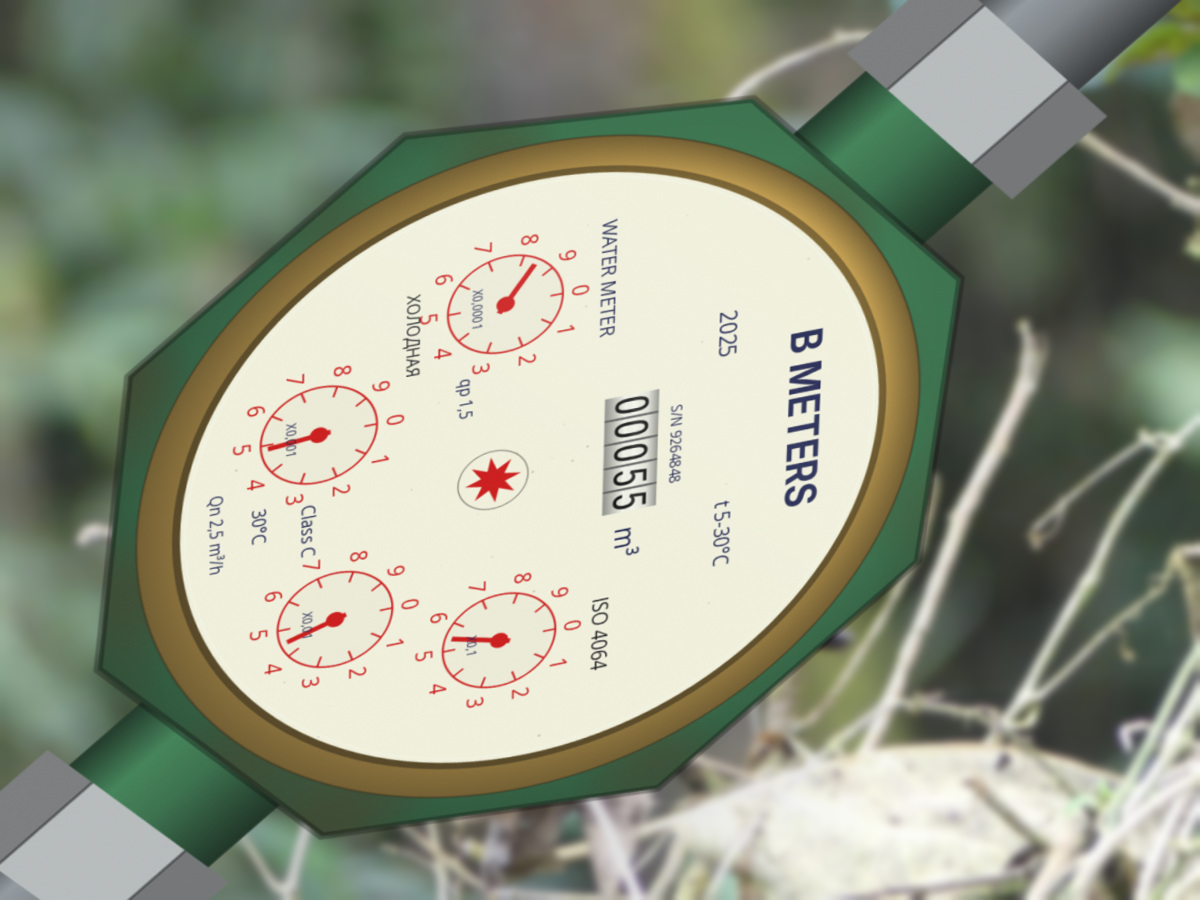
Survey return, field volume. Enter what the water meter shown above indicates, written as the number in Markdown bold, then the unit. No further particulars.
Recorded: **55.5448** m³
